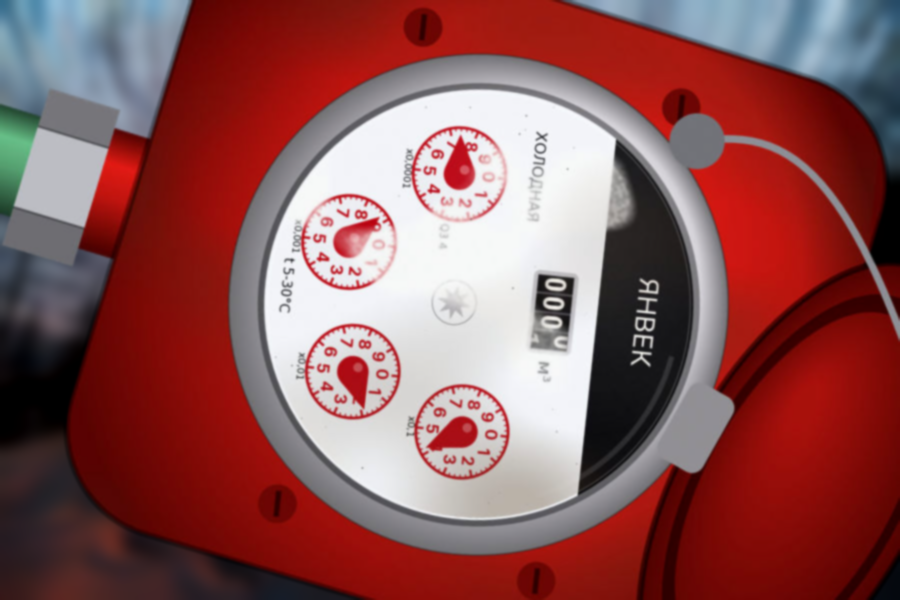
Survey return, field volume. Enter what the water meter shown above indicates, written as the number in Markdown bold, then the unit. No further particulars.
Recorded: **0.4187** m³
